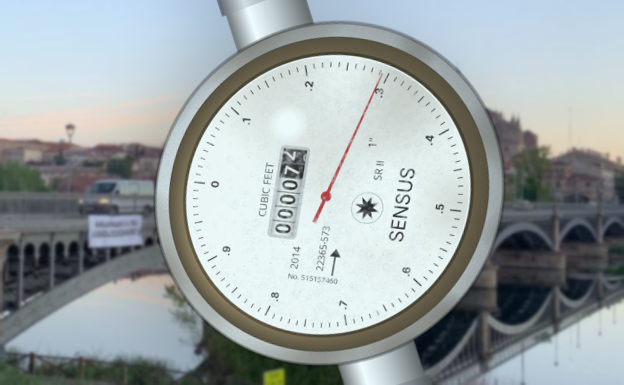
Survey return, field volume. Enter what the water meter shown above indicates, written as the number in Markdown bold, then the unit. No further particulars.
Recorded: **72.29** ft³
